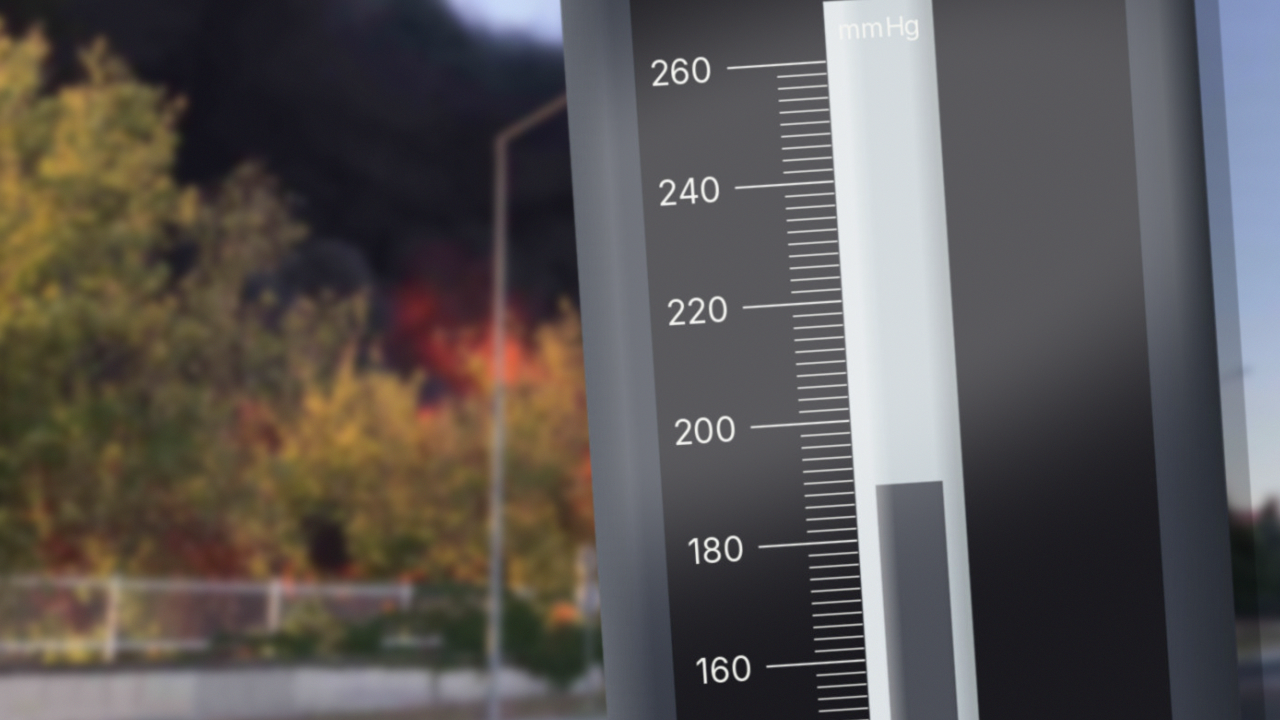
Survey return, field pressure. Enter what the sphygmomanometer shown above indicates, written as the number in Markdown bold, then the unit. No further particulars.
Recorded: **189** mmHg
